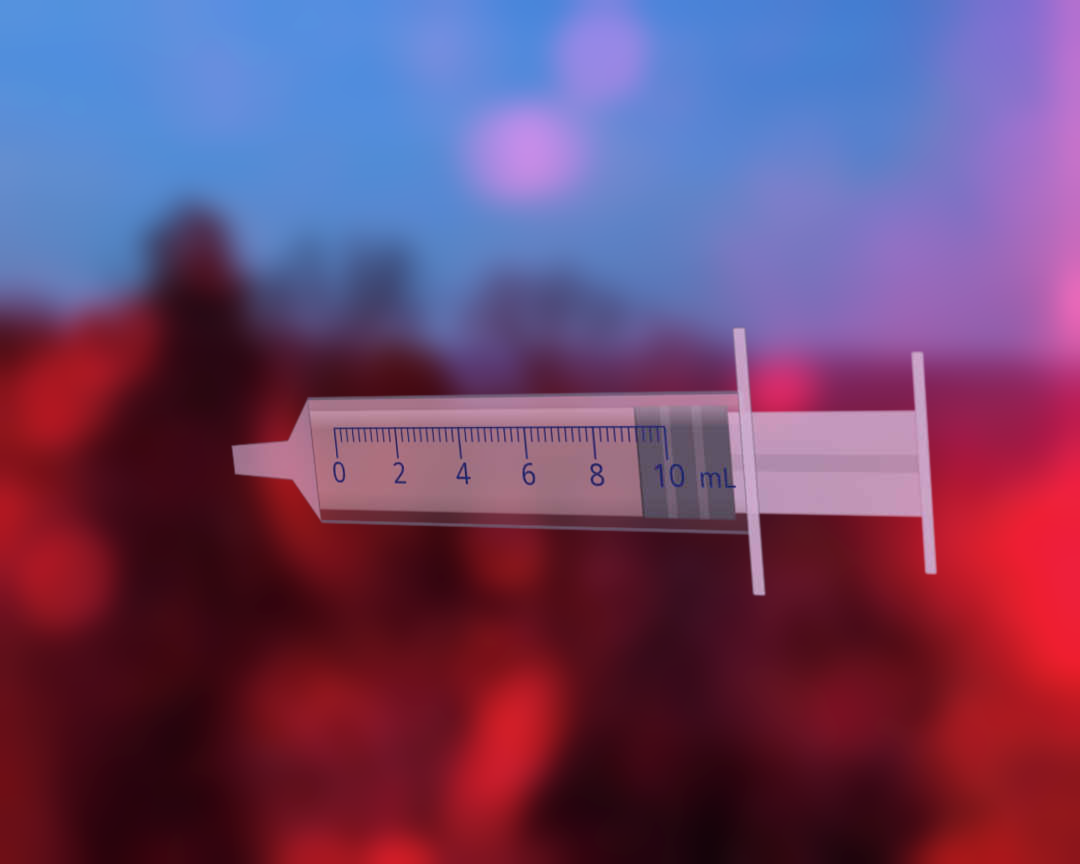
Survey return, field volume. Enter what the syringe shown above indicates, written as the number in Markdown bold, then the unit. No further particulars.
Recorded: **9.2** mL
